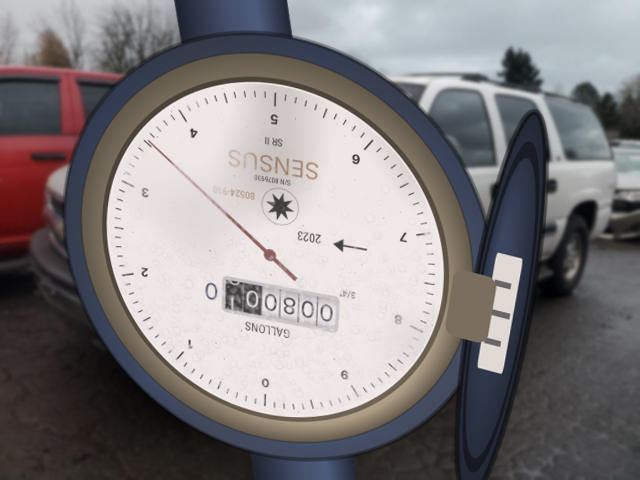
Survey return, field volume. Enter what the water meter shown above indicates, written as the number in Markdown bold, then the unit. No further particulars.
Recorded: **80013.5** gal
